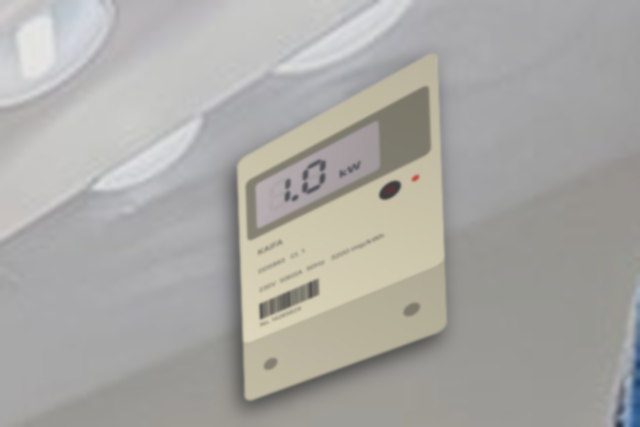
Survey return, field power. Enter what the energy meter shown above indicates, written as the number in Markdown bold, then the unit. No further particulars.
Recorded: **1.0** kW
